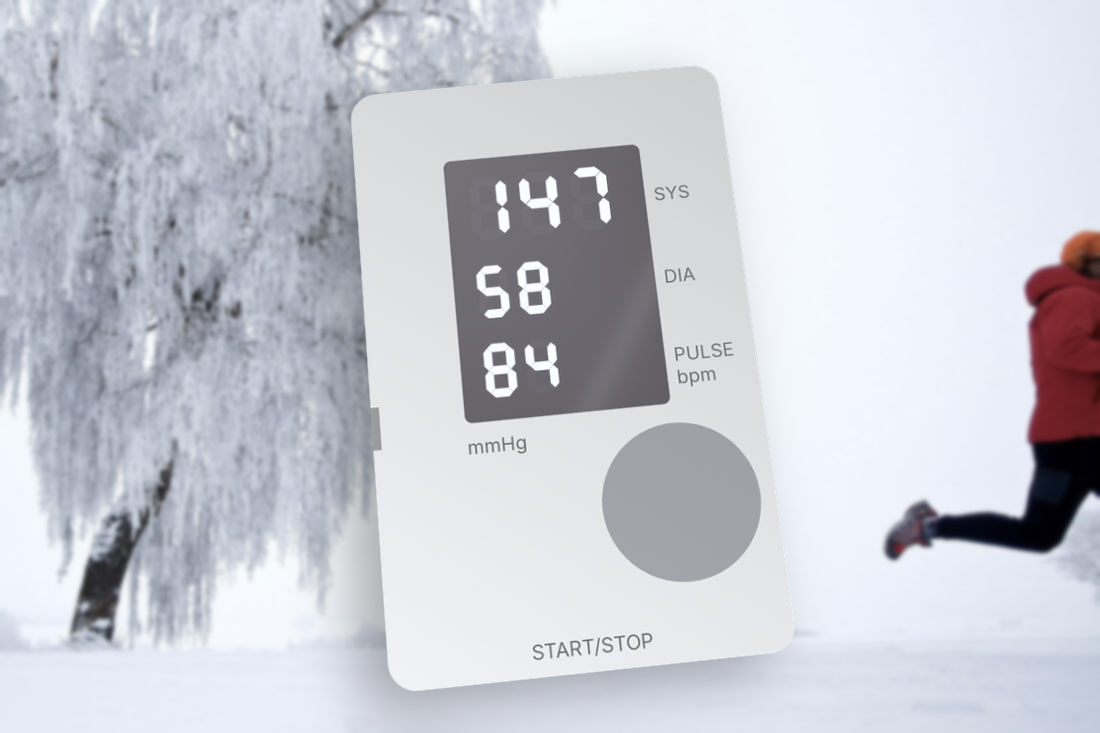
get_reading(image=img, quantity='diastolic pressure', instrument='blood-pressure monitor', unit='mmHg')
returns 58 mmHg
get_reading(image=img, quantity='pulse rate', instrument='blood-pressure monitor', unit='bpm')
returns 84 bpm
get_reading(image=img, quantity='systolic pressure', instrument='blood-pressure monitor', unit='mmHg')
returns 147 mmHg
